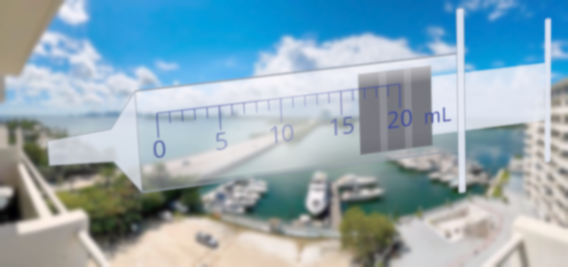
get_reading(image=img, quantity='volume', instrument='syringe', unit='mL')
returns 16.5 mL
